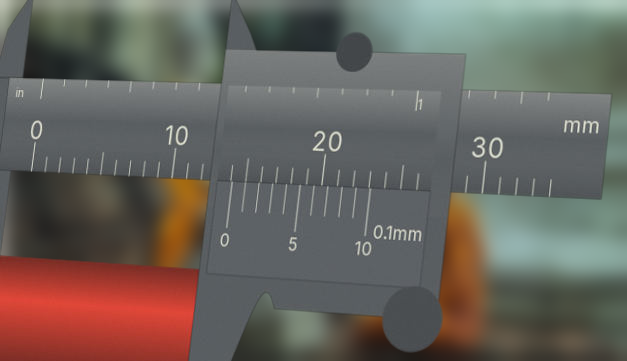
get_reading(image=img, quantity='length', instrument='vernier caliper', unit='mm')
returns 14.1 mm
